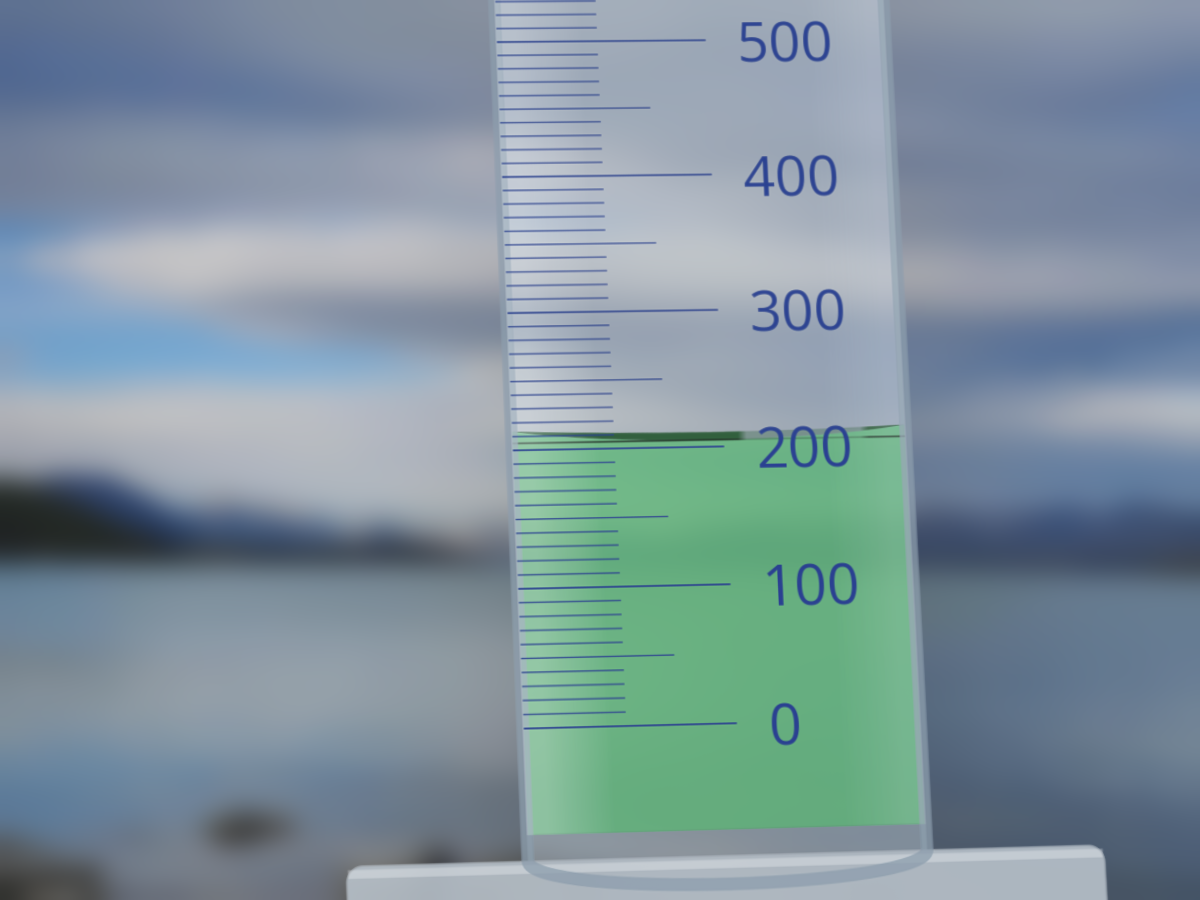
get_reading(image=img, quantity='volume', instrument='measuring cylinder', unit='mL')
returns 205 mL
